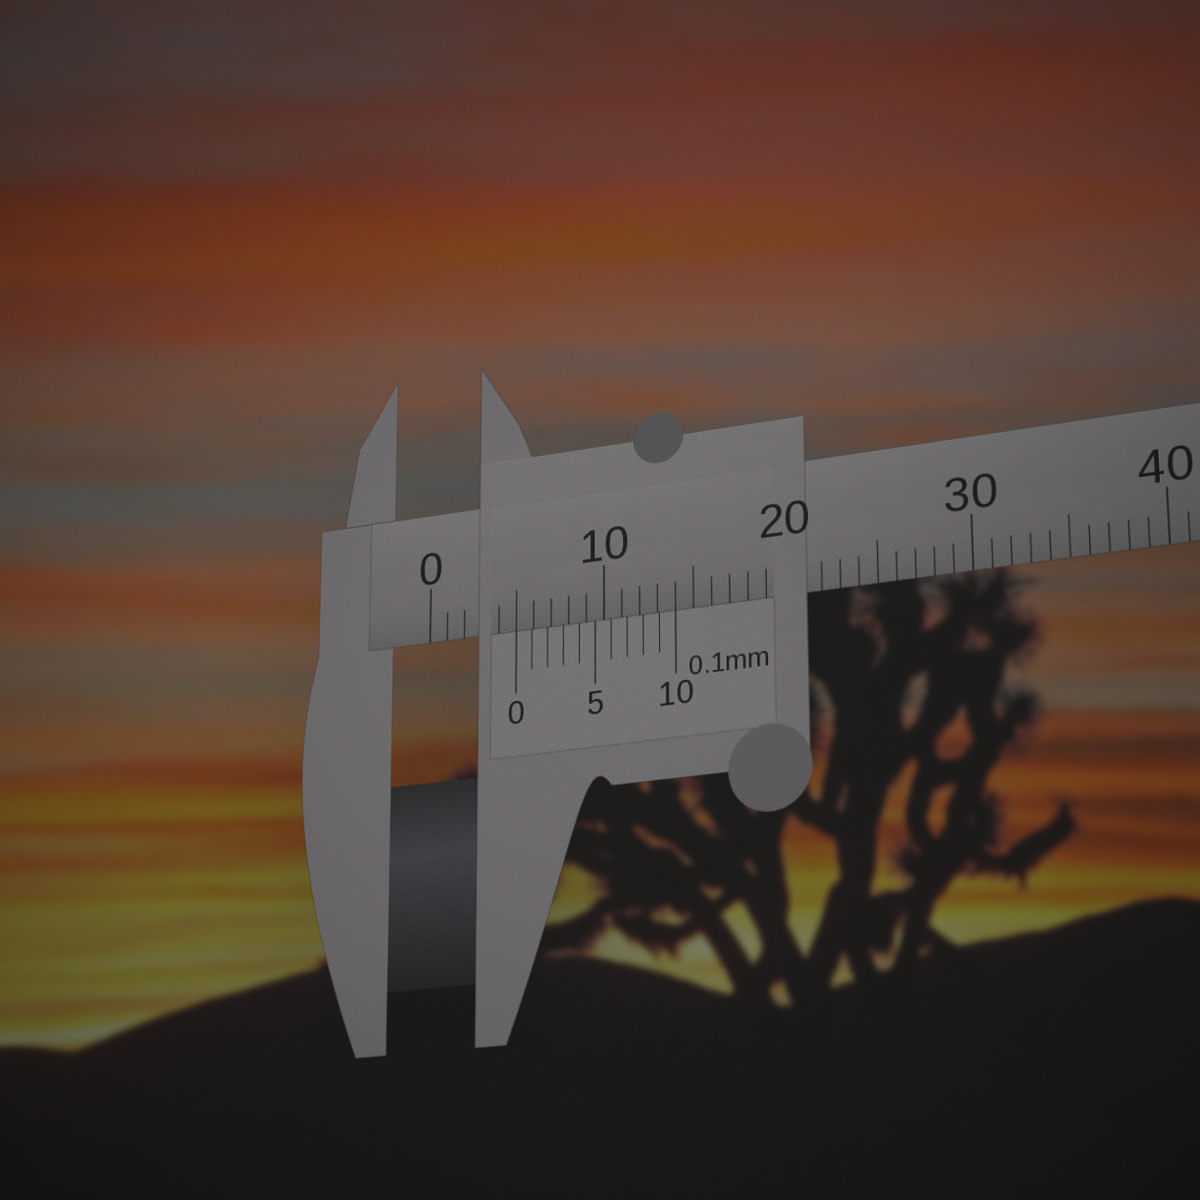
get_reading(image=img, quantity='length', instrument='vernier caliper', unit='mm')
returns 5.0 mm
